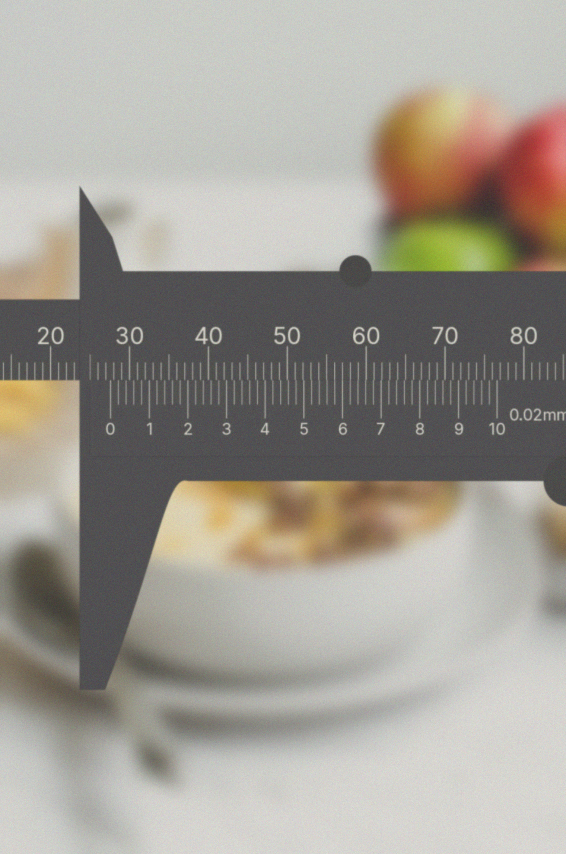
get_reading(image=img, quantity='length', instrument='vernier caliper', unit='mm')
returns 27.6 mm
